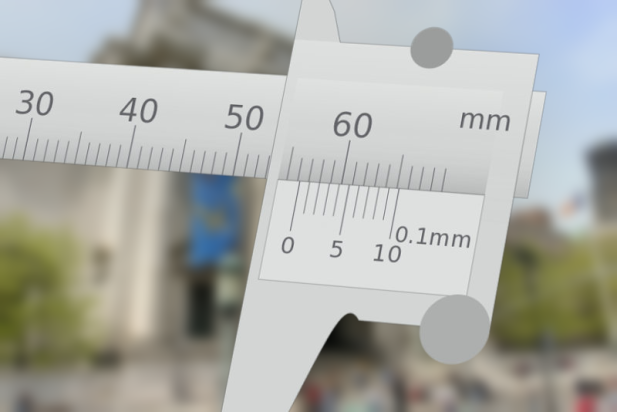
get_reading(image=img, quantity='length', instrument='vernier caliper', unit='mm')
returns 56.2 mm
